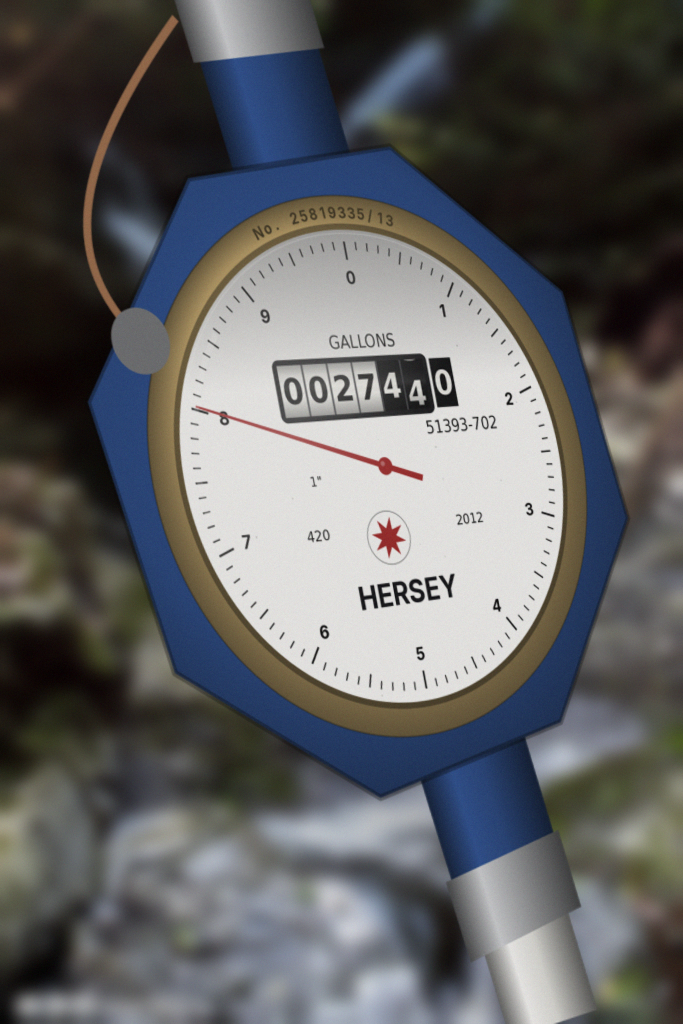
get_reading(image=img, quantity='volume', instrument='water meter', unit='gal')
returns 27438.0 gal
